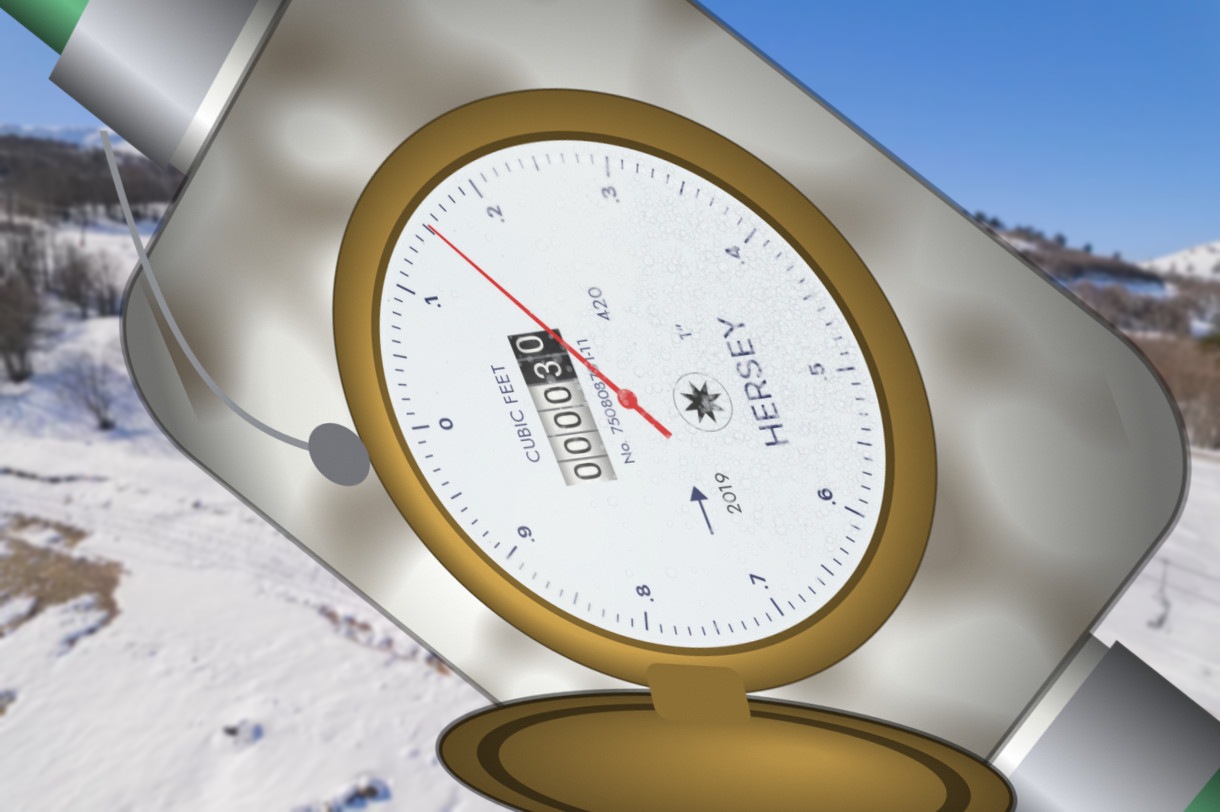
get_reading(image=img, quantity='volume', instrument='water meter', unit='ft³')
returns 30.15 ft³
